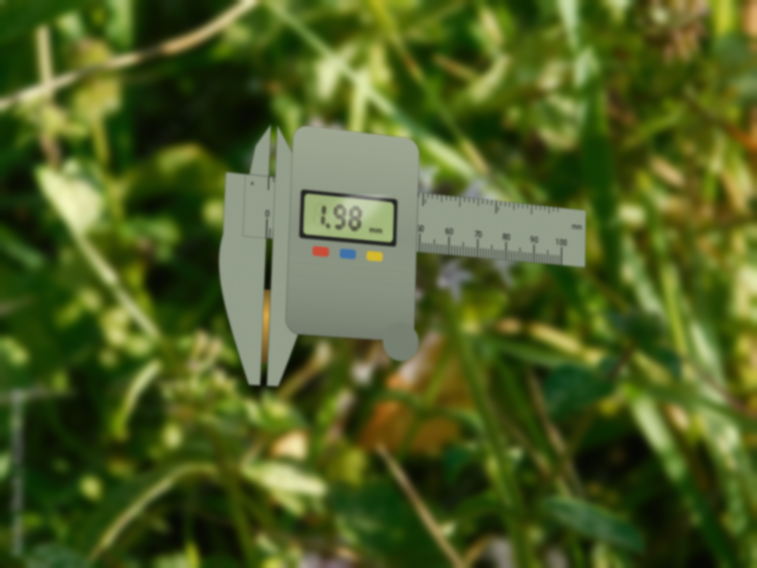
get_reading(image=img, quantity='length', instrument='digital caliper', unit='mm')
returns 1.98 mm
